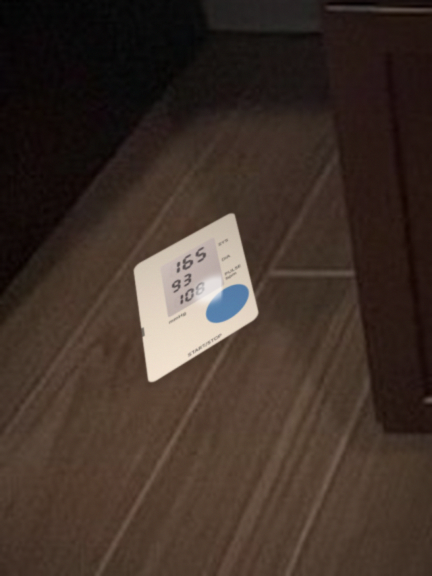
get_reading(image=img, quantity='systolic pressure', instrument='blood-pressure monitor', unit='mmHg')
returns 165 mmHg
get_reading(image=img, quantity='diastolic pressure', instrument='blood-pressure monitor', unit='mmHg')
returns 93 mmHg
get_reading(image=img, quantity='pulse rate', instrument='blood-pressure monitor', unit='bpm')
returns 108 bpm
